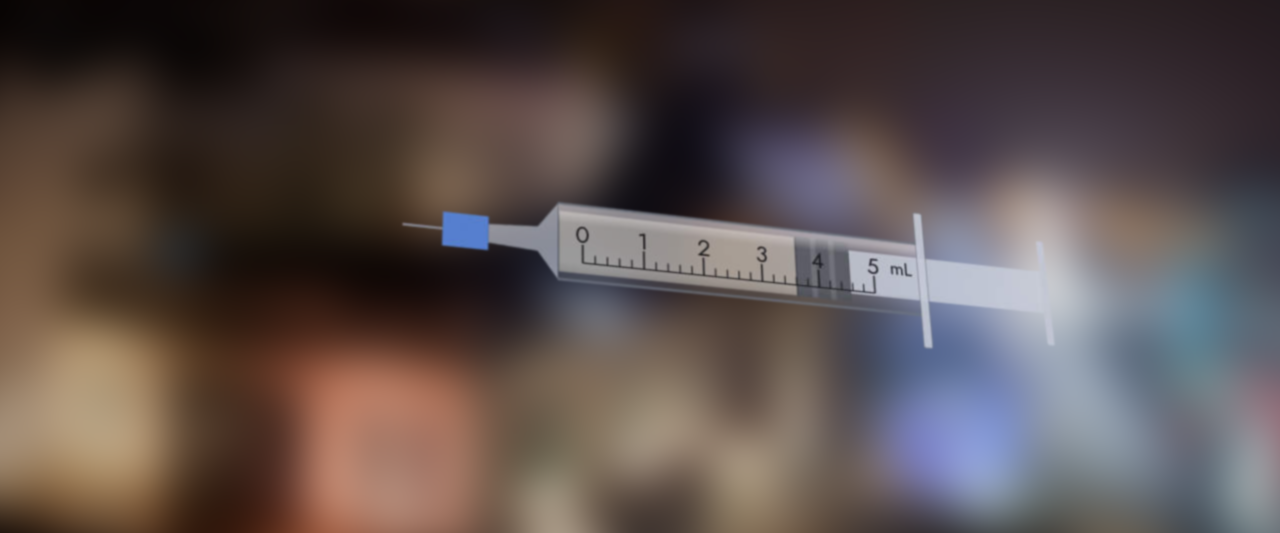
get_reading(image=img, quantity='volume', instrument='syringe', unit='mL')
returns 3.6 mL
